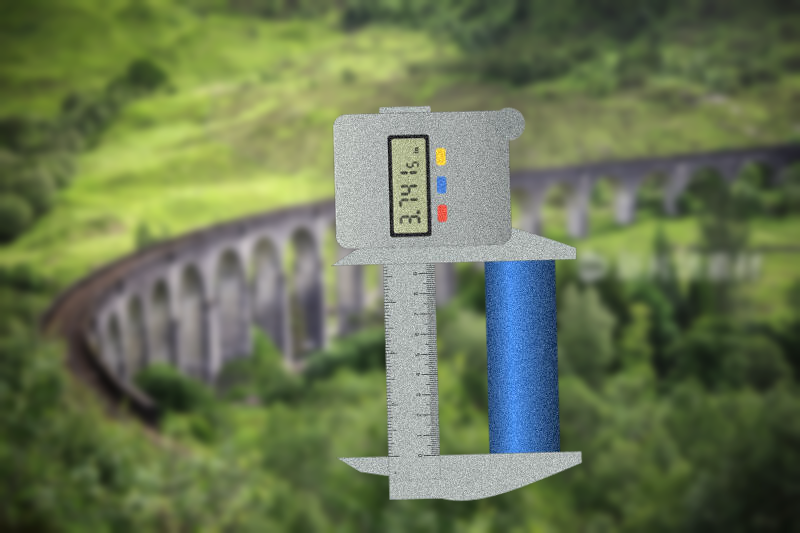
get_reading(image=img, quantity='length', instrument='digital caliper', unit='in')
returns 3.7415 in
